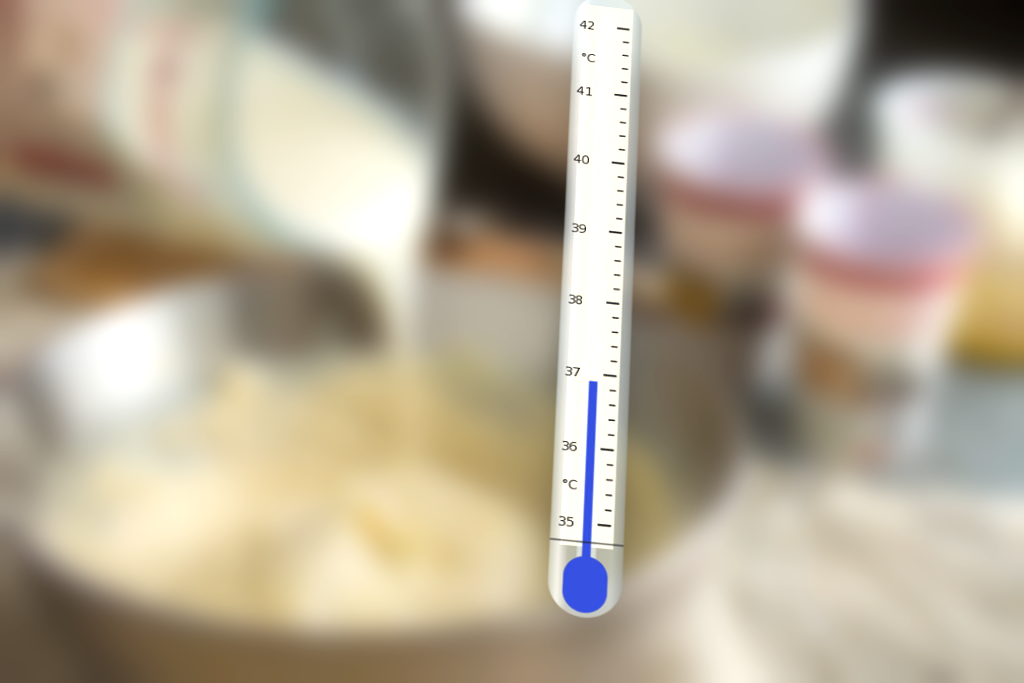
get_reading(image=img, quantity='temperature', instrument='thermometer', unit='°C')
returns 36.9 °C
